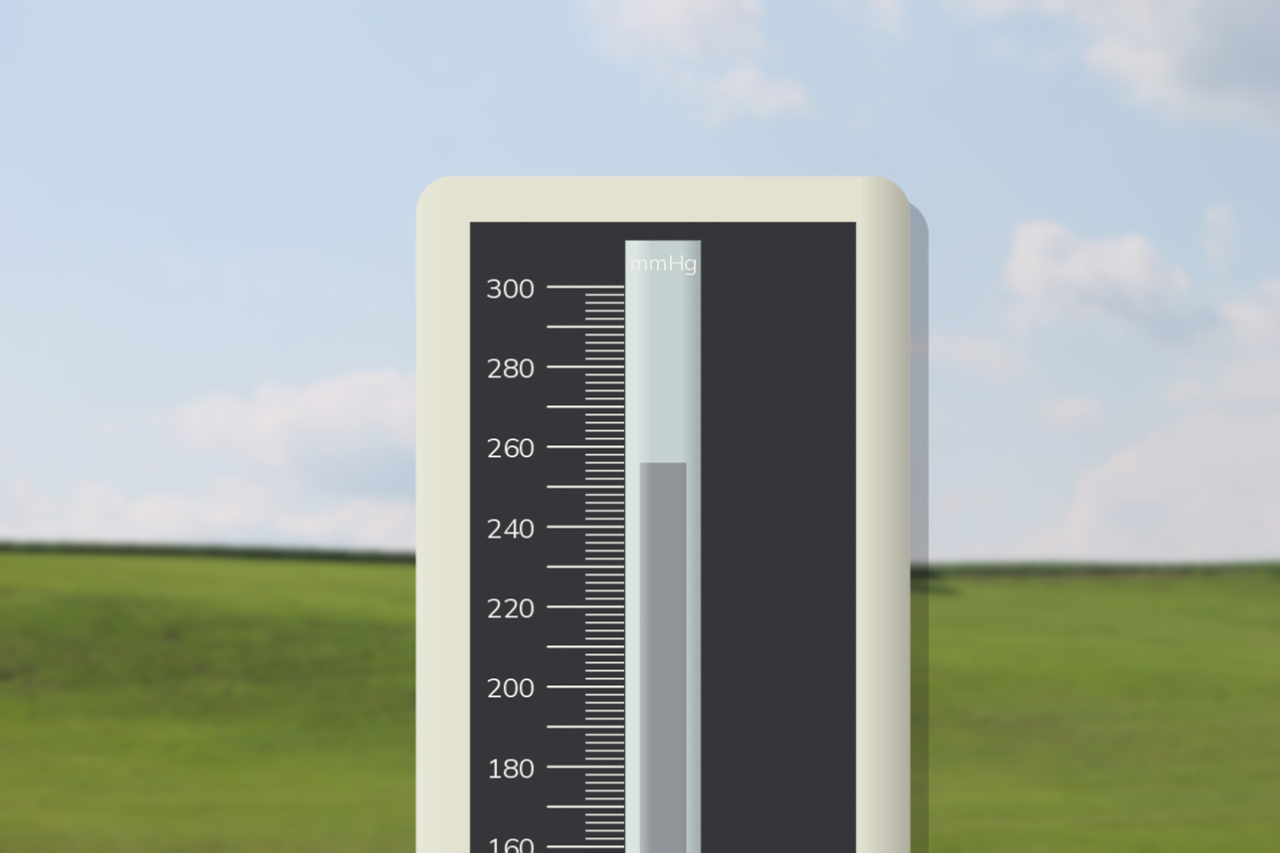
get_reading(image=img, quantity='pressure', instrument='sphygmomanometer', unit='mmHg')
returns 256 mmHg
